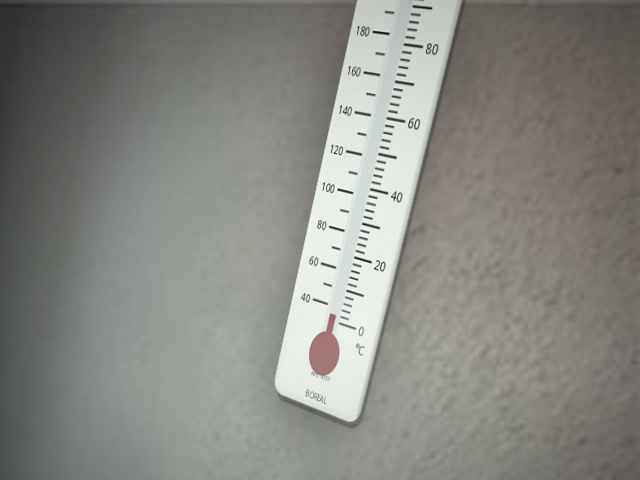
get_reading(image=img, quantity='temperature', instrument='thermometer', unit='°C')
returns 2 °C
